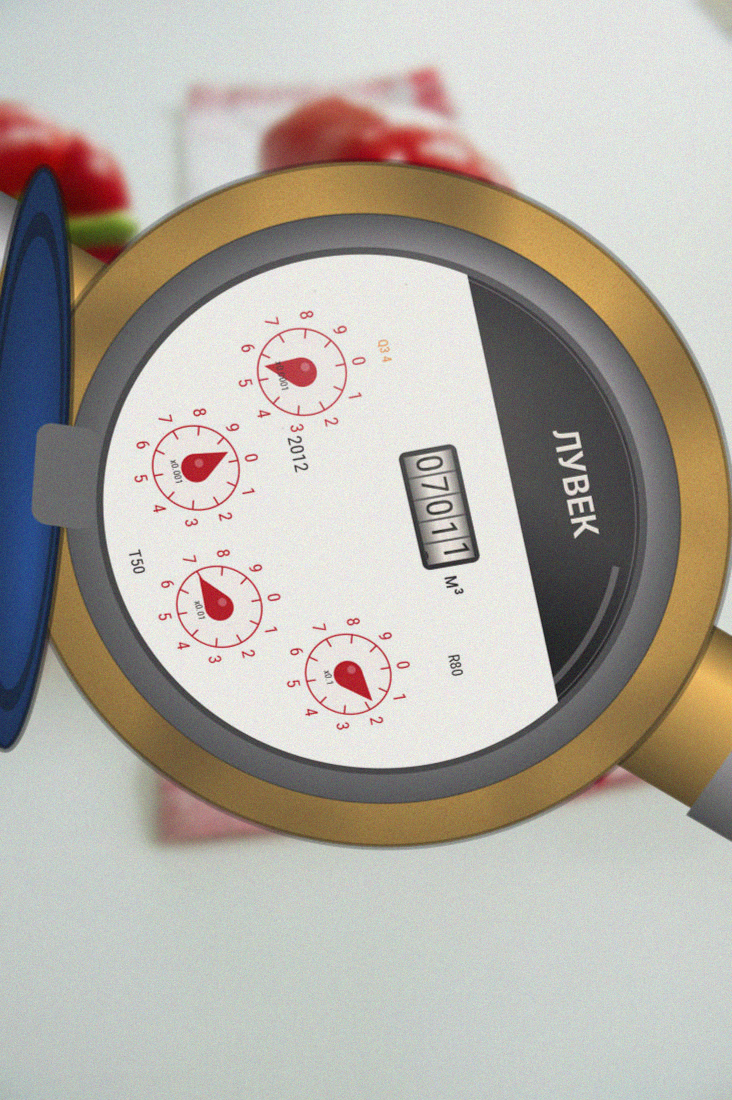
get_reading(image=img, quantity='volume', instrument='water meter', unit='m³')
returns 7011.1695 m³
